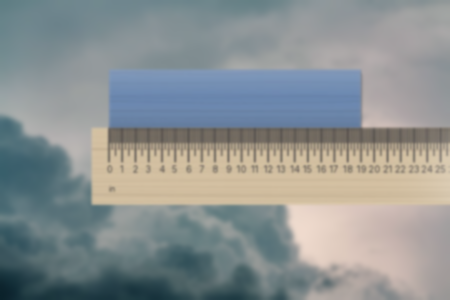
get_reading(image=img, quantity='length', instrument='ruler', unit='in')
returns 19 in
